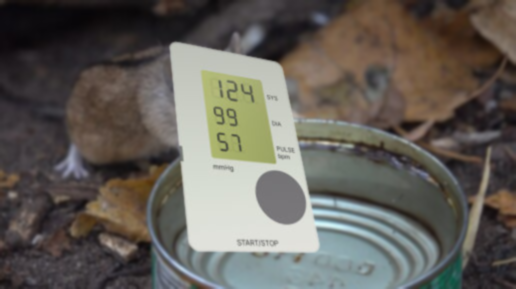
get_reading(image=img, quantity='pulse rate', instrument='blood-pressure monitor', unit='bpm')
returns 57 bpm
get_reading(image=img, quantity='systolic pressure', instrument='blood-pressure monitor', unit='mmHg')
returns 124 mmHg
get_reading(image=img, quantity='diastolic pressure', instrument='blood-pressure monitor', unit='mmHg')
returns 99 mmHg
